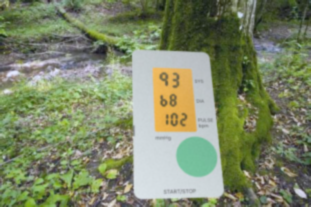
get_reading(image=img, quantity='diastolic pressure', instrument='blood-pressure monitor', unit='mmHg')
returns 68 mmHg
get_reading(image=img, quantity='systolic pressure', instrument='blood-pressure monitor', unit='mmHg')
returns 93 mmHg
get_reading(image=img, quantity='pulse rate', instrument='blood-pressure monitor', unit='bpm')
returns 102 bpm
